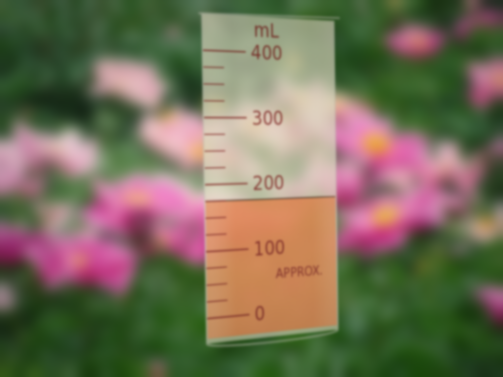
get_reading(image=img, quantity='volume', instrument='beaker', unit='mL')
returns 175 mL
